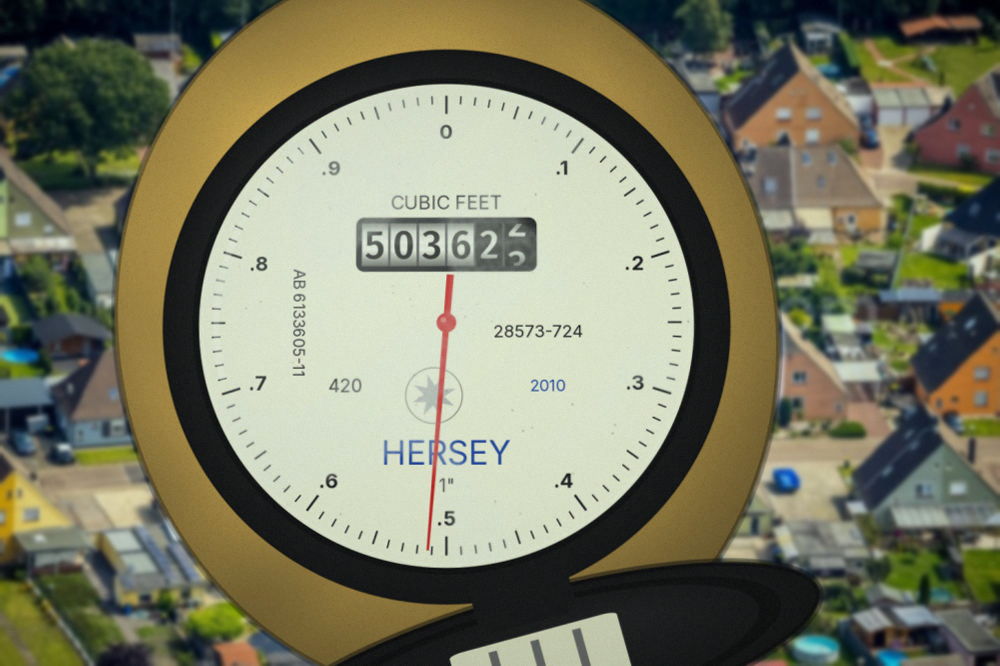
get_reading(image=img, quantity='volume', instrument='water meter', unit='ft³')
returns 503622.51 ft³
